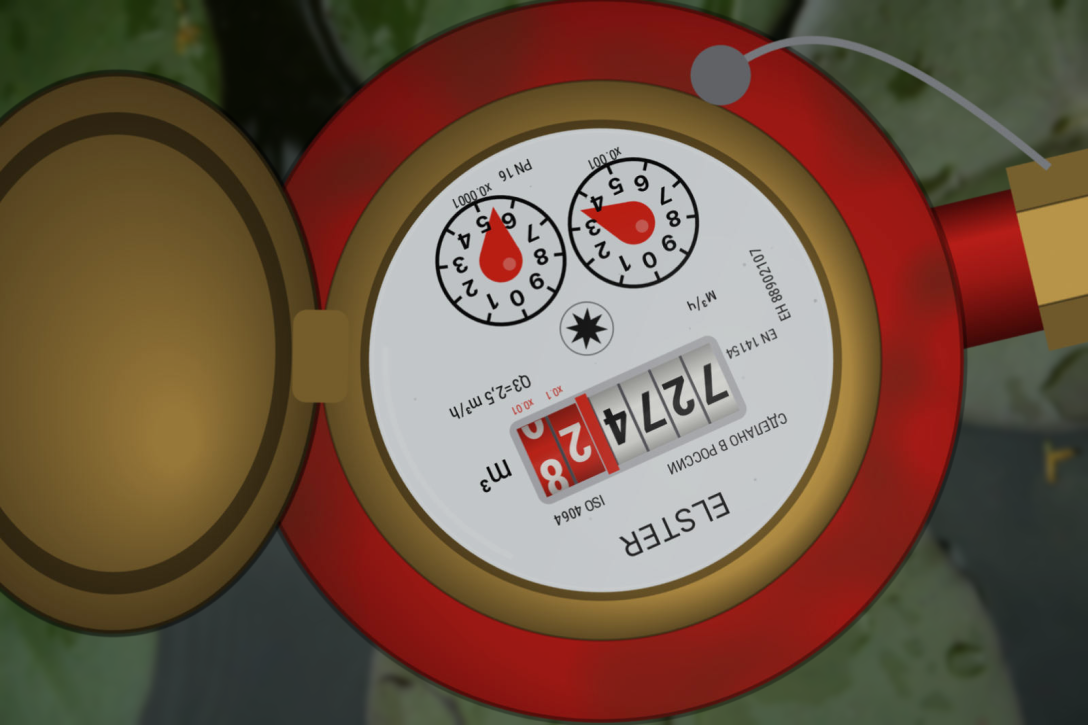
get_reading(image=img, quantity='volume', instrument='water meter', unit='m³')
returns 7274.2835 m³
